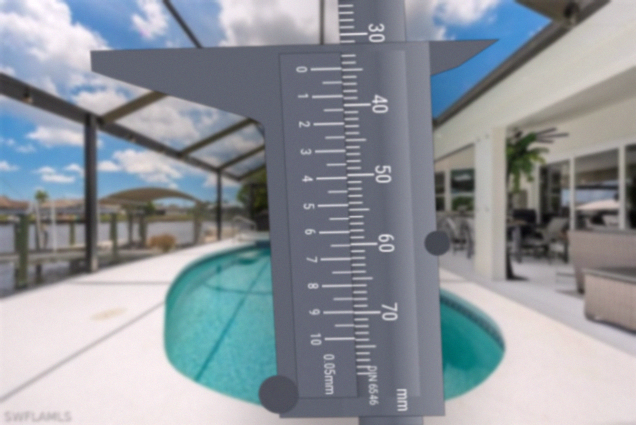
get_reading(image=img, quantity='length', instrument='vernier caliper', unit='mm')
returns 34.8 mm
